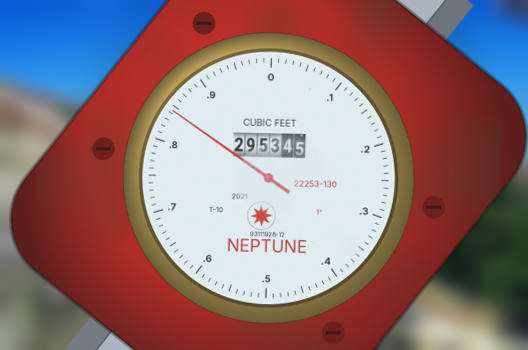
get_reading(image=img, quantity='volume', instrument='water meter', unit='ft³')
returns 295344.84 ft³
